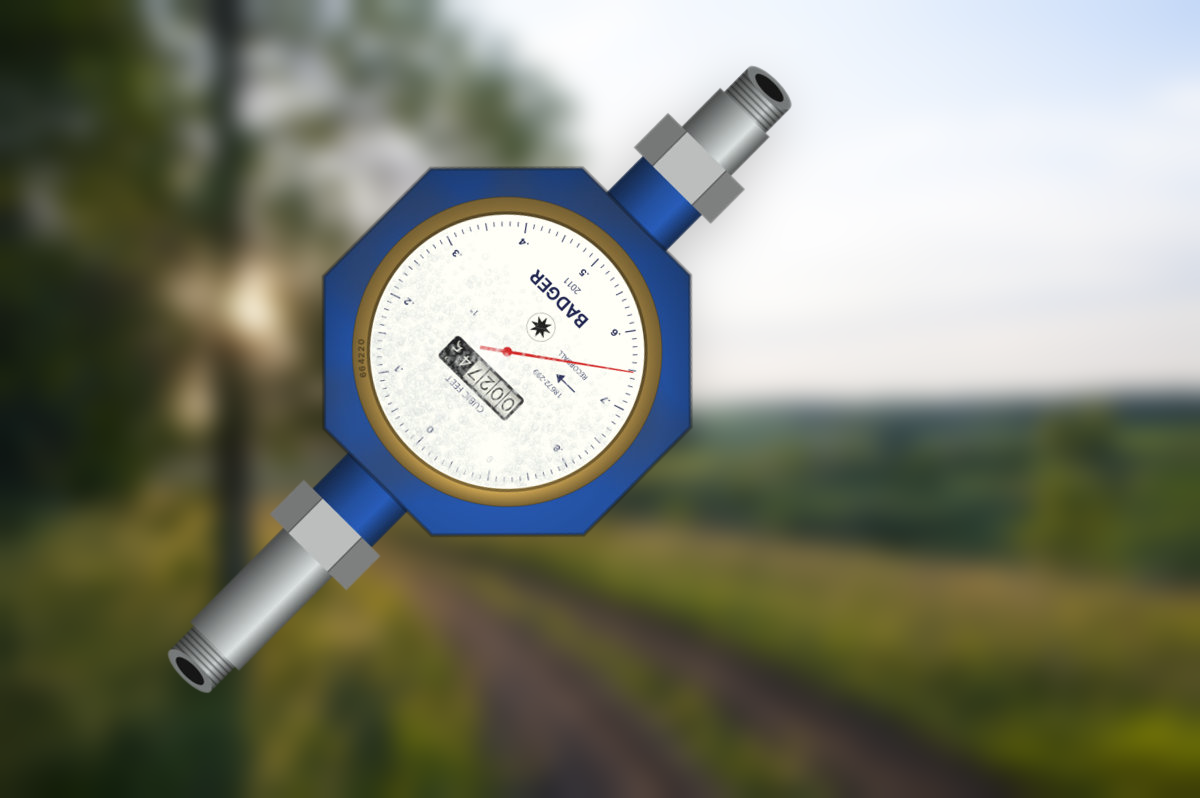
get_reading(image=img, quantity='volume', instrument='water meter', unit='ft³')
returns 2744.65 ft³
